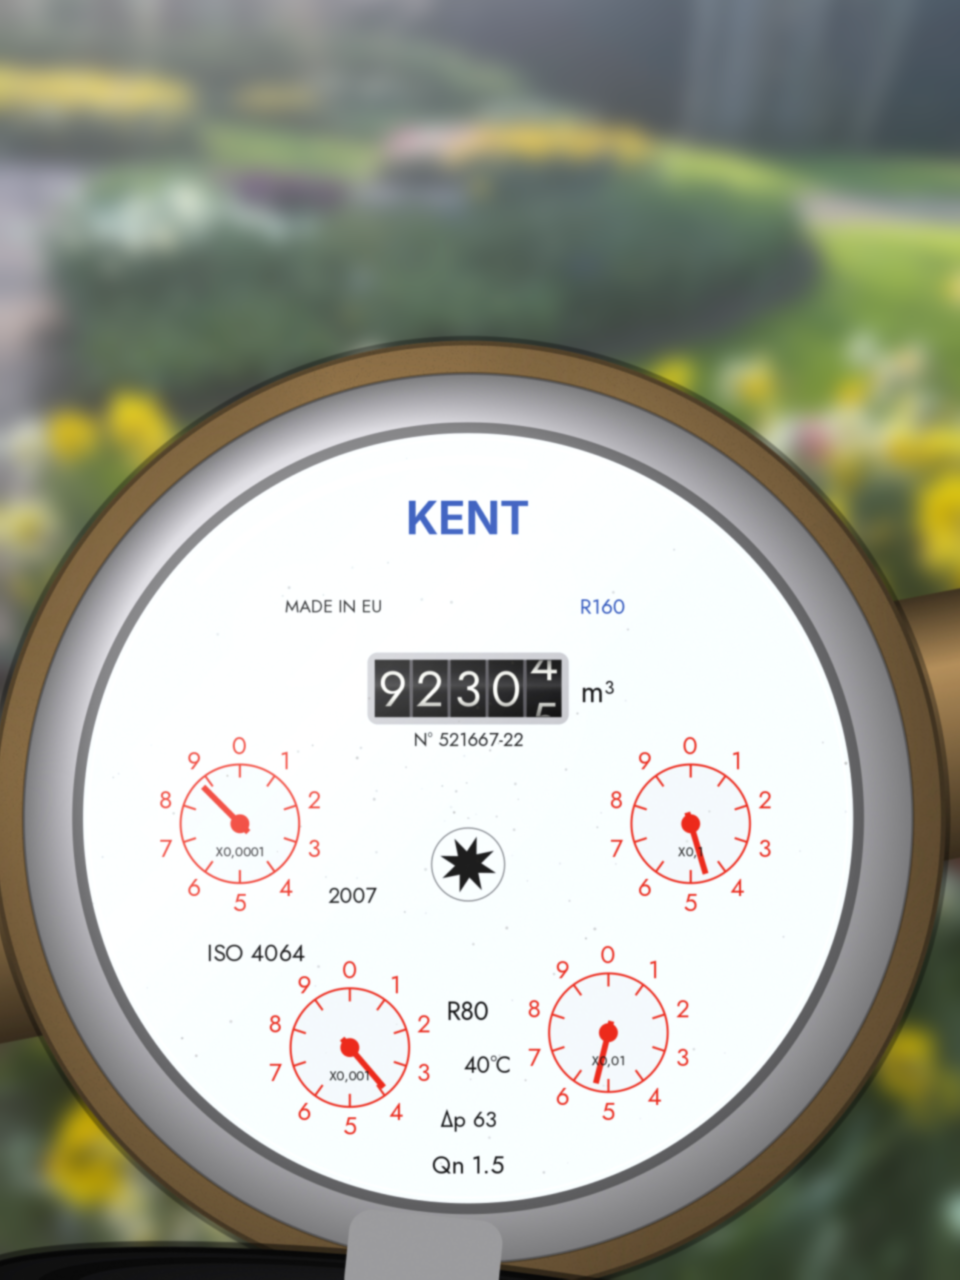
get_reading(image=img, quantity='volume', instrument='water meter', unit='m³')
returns 92304.4538 m³
